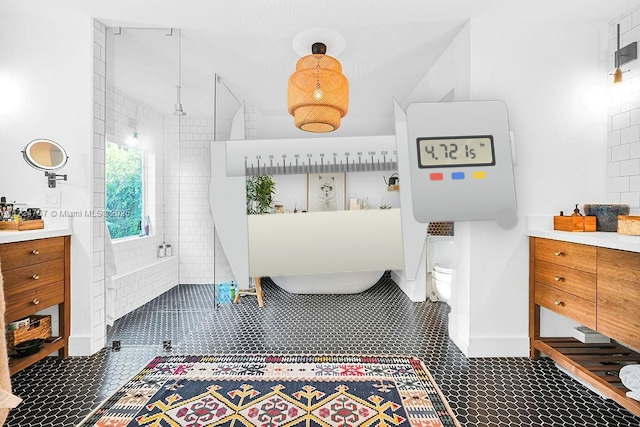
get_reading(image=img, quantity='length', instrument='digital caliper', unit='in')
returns 4.7215 in
